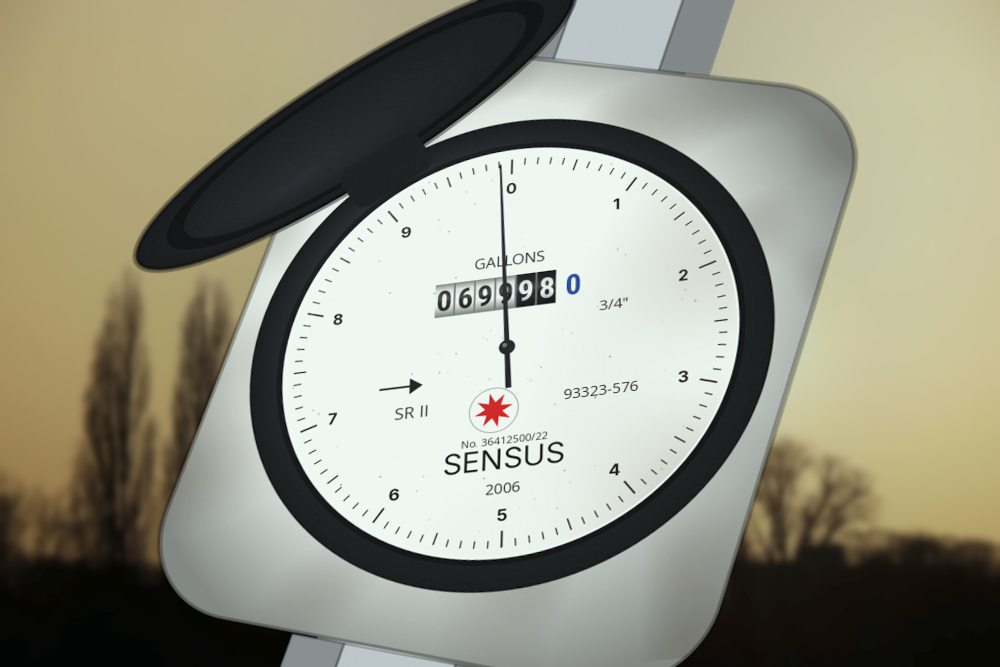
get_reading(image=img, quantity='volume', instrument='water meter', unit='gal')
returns 699979.9 gal
